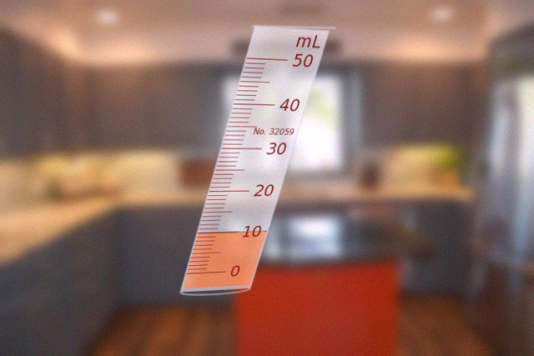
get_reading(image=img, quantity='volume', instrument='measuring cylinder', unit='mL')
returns 10 mL
